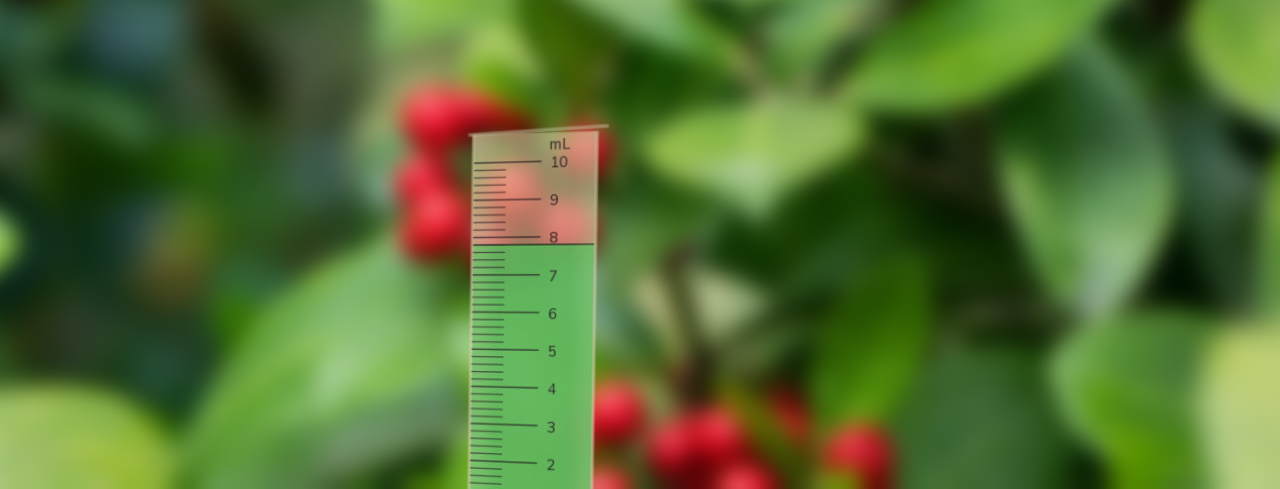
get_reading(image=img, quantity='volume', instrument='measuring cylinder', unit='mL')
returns 7.8 mL
